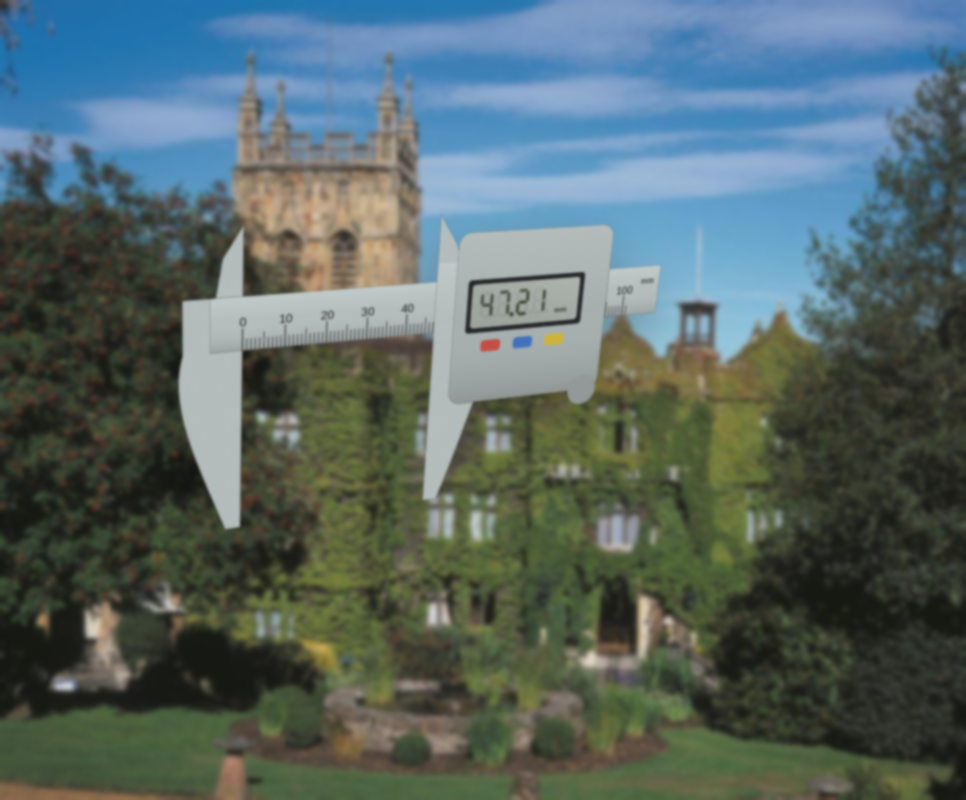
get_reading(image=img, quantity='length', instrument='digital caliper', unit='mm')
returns 47.21 mm
